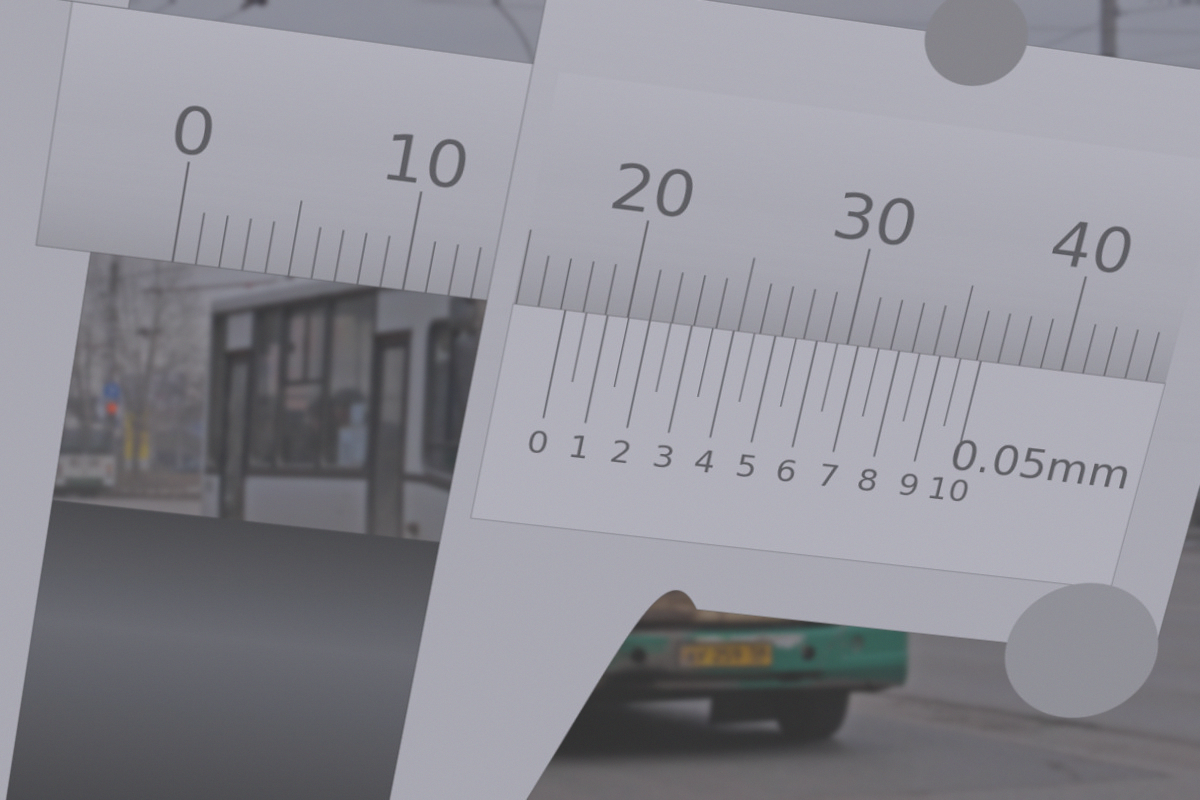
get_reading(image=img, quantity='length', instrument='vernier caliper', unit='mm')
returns 17.2 mm
